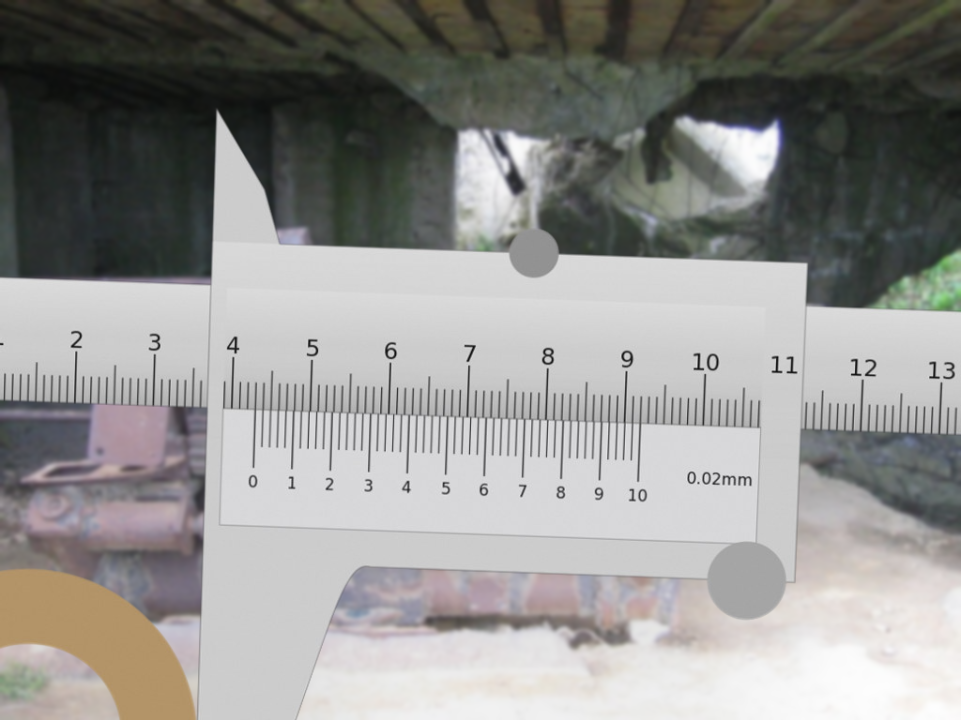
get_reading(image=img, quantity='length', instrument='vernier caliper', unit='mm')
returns 43.0 mm
